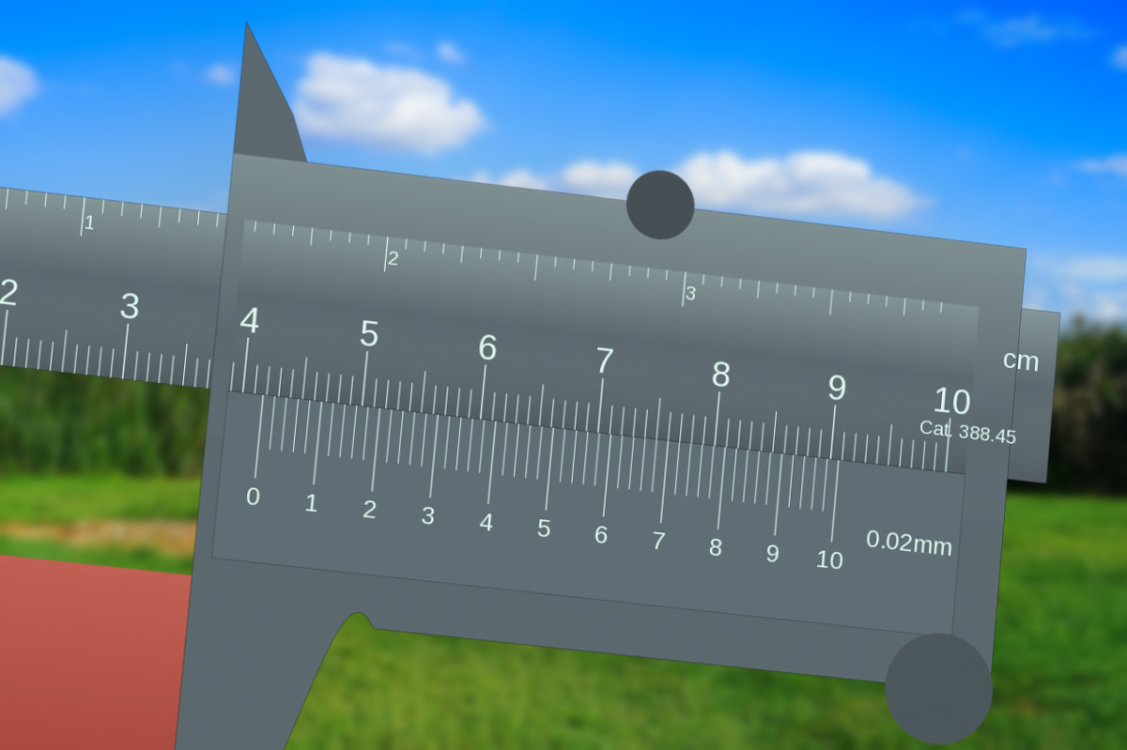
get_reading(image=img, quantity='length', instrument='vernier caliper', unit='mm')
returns 41.7 mm
